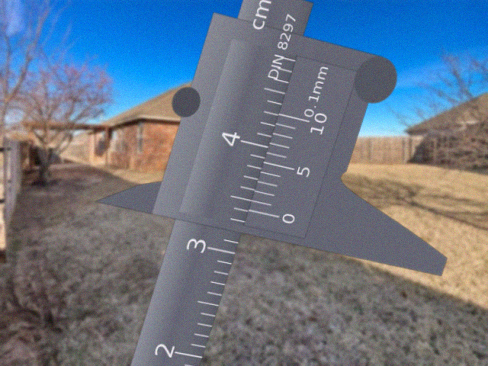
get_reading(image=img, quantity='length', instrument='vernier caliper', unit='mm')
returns 34.1 mm
